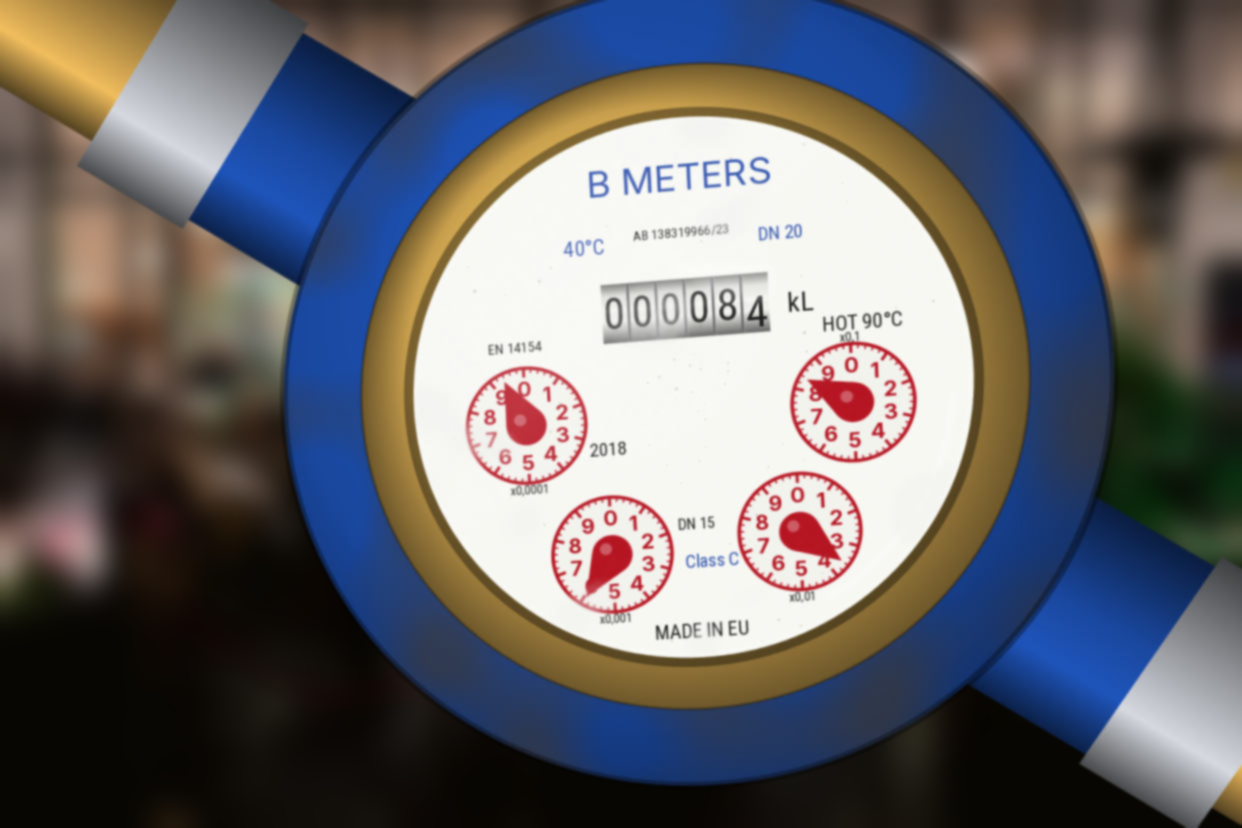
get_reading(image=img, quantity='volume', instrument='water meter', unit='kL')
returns 83.8359 kL
